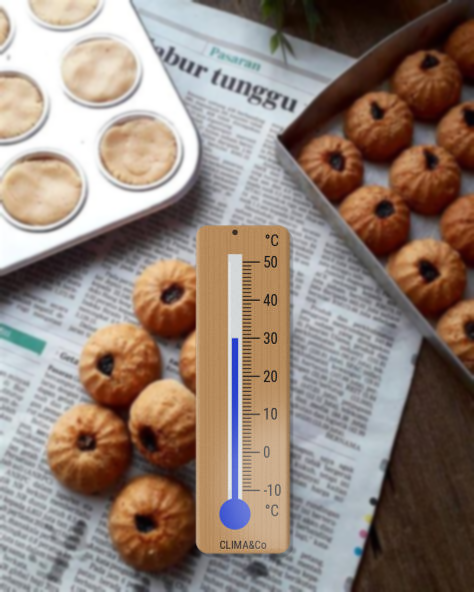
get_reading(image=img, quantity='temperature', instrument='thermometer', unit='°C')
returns 30 °C
